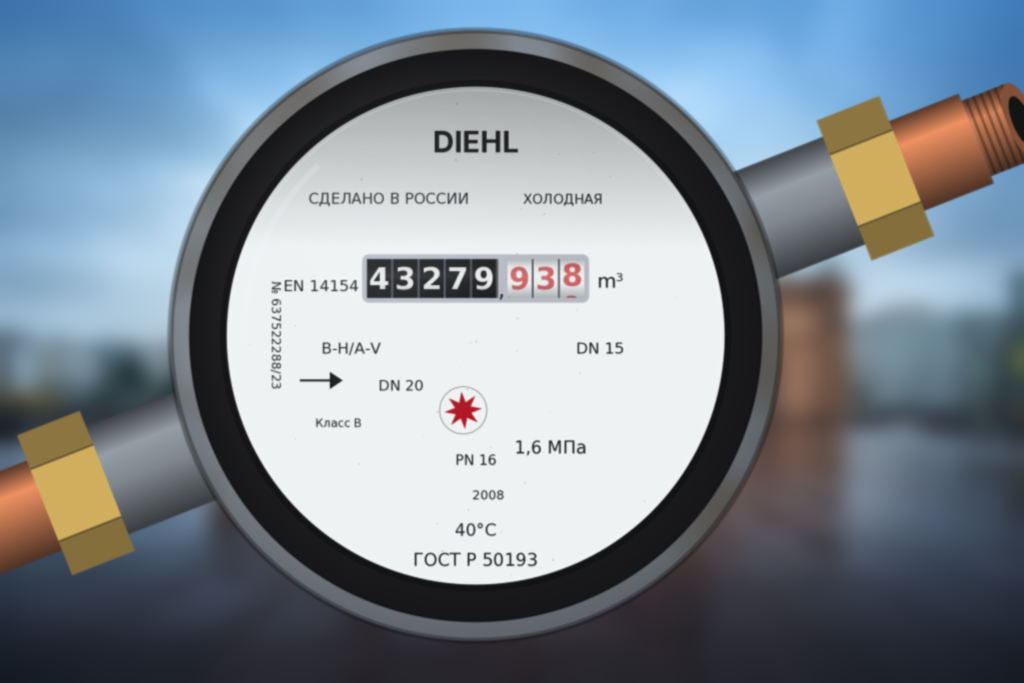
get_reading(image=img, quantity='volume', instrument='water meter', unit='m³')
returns 43279.938 m³
